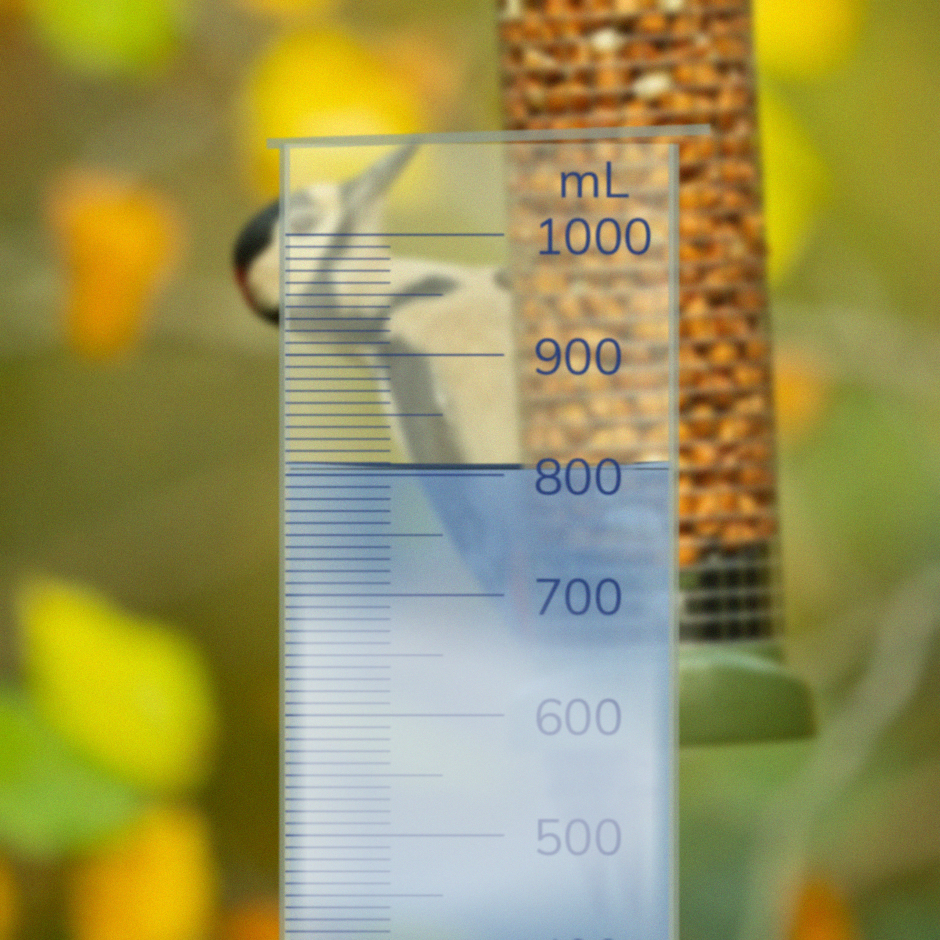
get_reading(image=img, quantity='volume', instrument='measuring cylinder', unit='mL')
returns 805 mL
